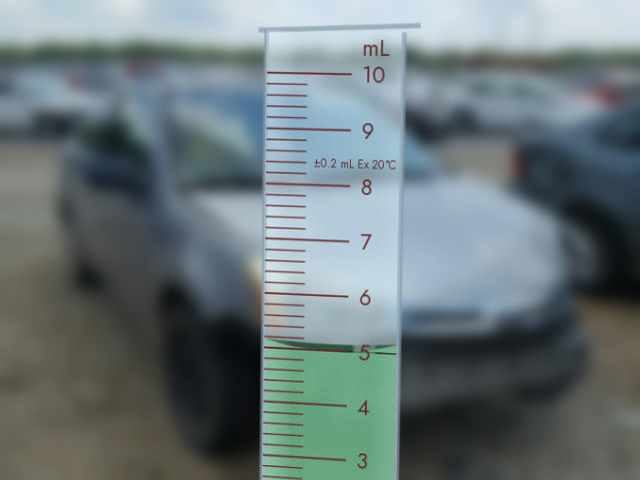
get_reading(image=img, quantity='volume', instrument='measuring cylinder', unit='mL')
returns 5 mL
